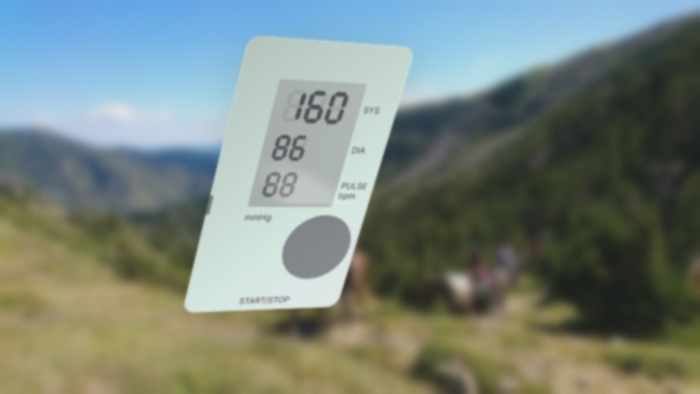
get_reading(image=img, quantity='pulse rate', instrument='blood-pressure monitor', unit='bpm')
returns 88 bpm
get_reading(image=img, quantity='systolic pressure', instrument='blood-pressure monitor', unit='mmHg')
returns 160 mmHg
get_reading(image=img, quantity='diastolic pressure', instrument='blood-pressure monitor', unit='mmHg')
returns 86 mmHg
